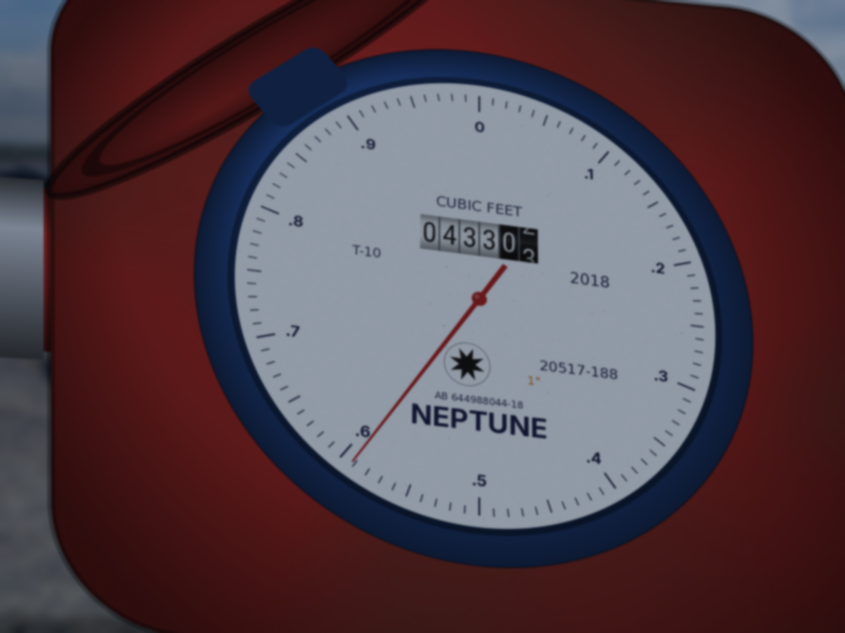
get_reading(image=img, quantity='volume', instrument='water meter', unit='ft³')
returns 43302.59 ft³
